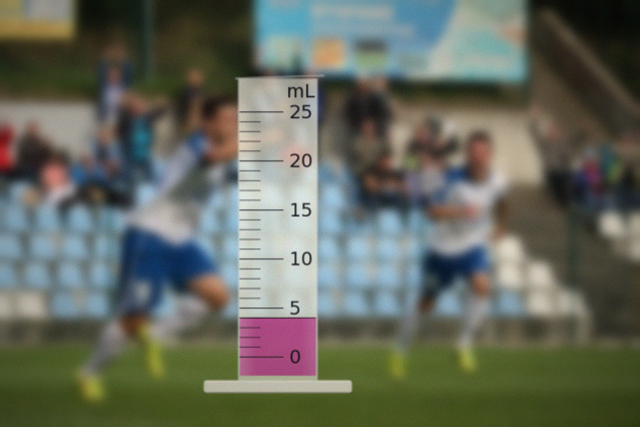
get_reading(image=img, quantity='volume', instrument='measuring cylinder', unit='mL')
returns 4 mL
